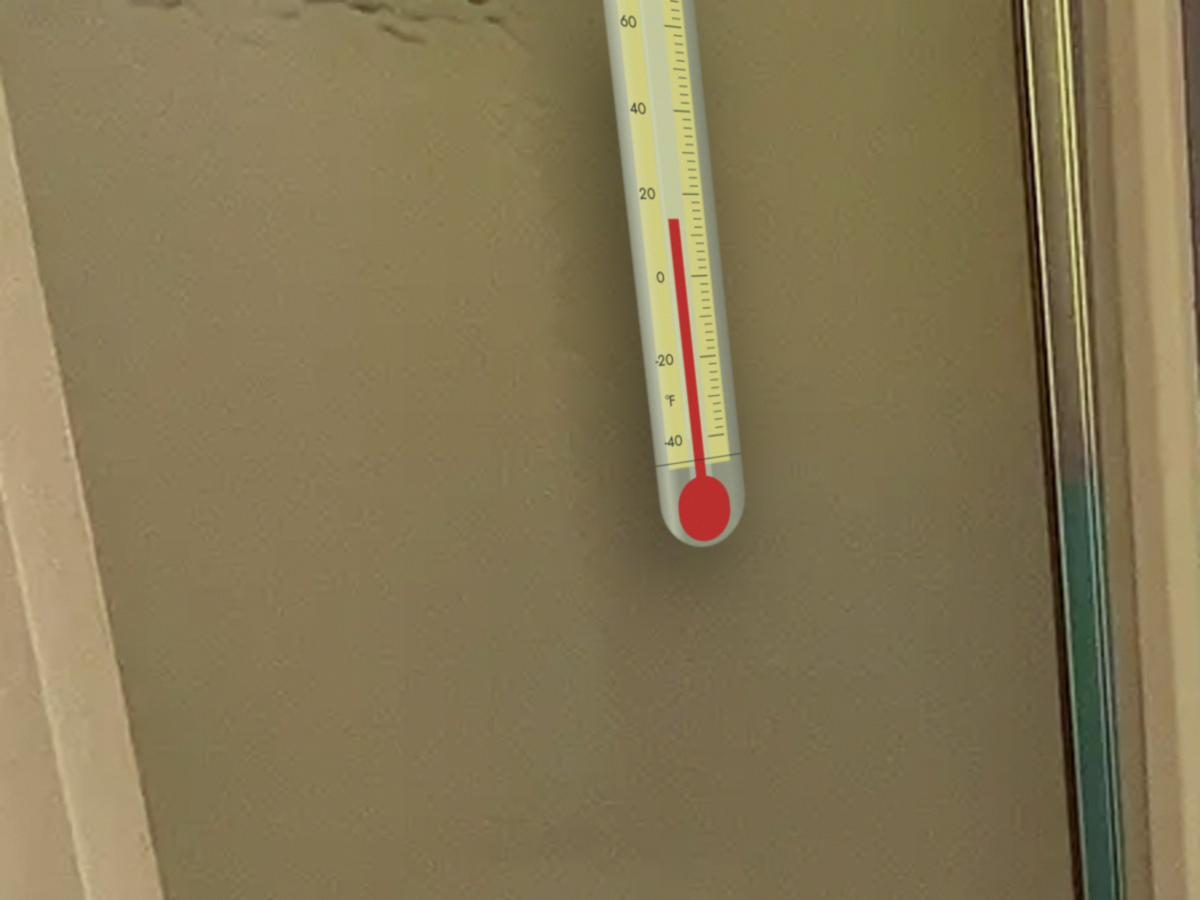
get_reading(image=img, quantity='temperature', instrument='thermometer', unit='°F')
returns 14 °F
